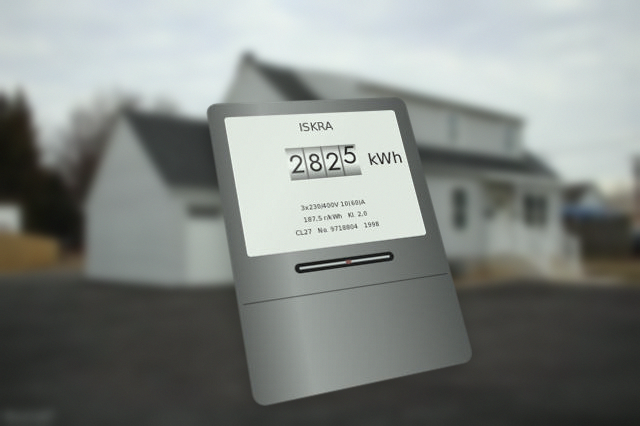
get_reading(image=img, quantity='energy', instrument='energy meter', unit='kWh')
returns 2825 kWh
